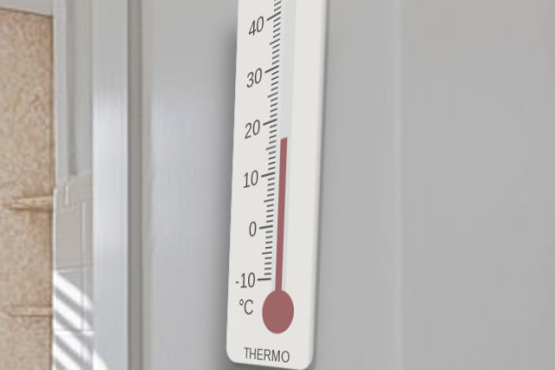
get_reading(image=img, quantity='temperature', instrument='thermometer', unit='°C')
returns 16 °C
